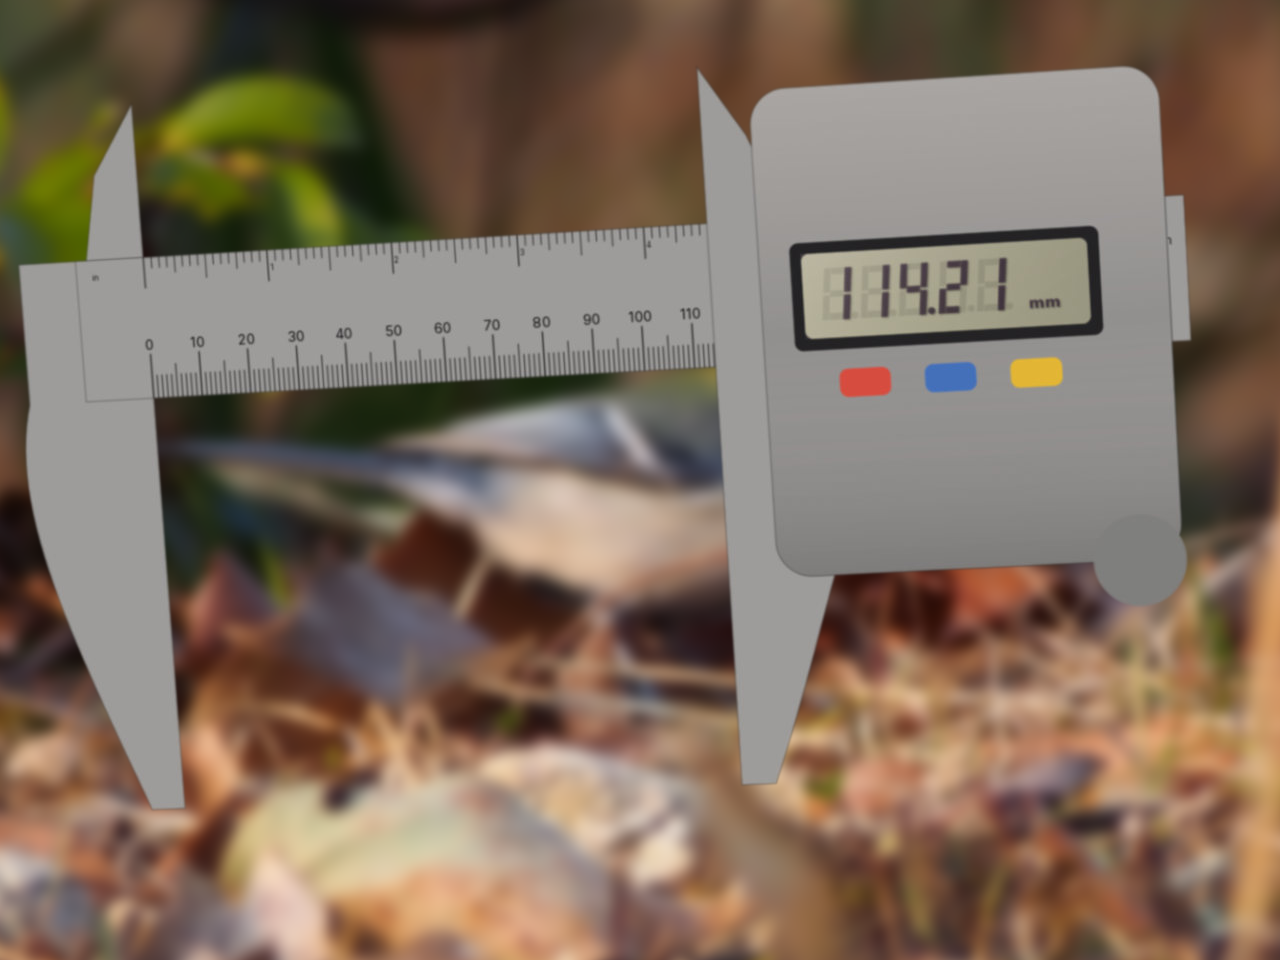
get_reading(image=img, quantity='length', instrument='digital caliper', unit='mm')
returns 114.21 mm
